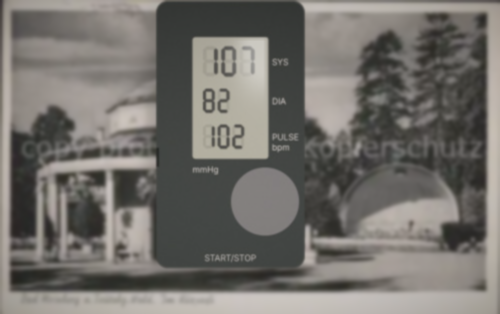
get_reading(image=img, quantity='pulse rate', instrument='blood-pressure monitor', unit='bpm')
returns 102 bpm
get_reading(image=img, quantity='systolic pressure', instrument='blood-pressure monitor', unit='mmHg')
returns 107 mmHg
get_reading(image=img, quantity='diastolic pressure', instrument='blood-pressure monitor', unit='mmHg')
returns 82 mmHg
